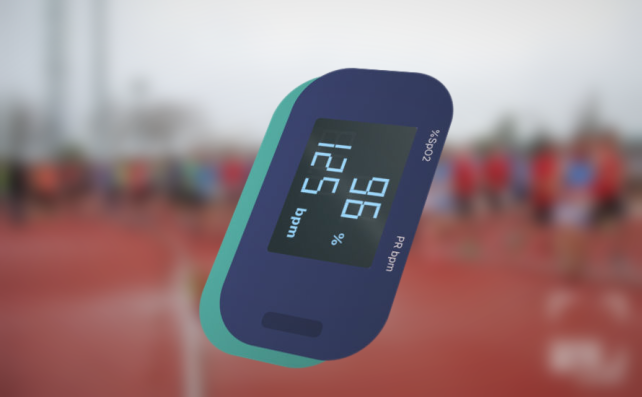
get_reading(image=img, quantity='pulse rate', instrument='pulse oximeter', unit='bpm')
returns 125 bpm
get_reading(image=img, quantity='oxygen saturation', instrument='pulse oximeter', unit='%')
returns 96 %
